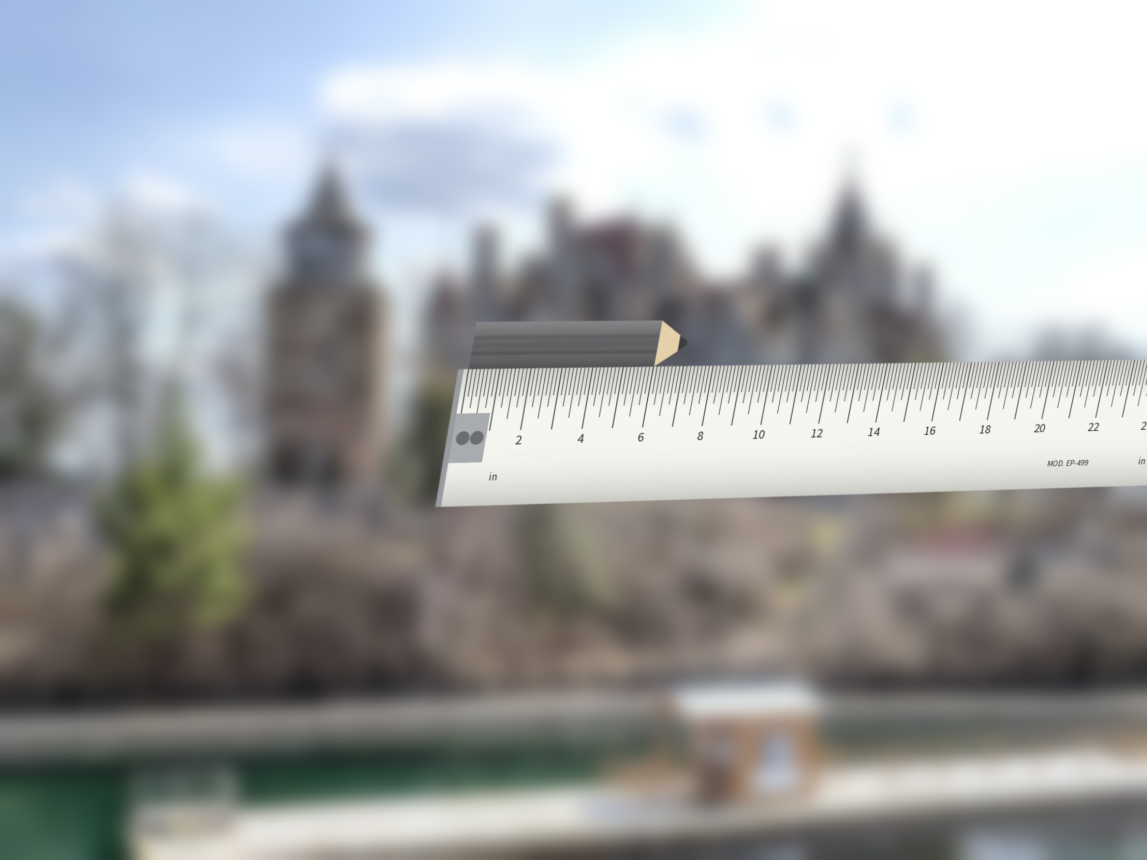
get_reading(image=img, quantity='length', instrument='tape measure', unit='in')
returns 7 in
